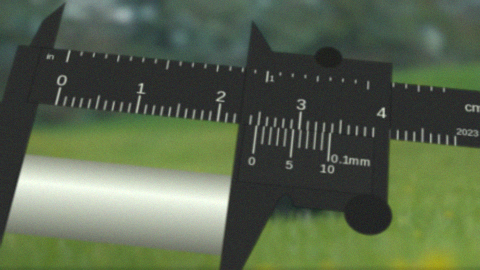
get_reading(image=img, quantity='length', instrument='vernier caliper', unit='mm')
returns 24.8 mm
